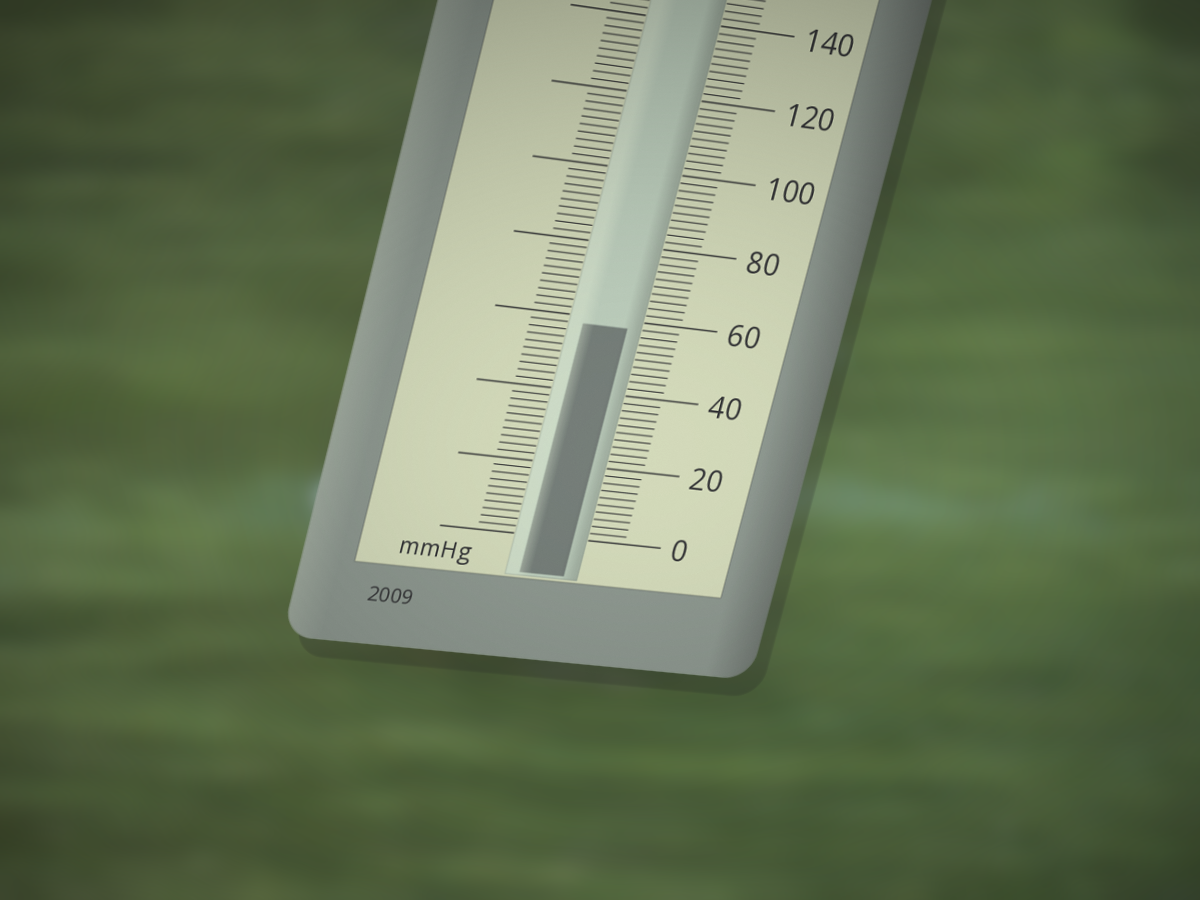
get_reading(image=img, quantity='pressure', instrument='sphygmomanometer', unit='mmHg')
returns 58 mmHg
